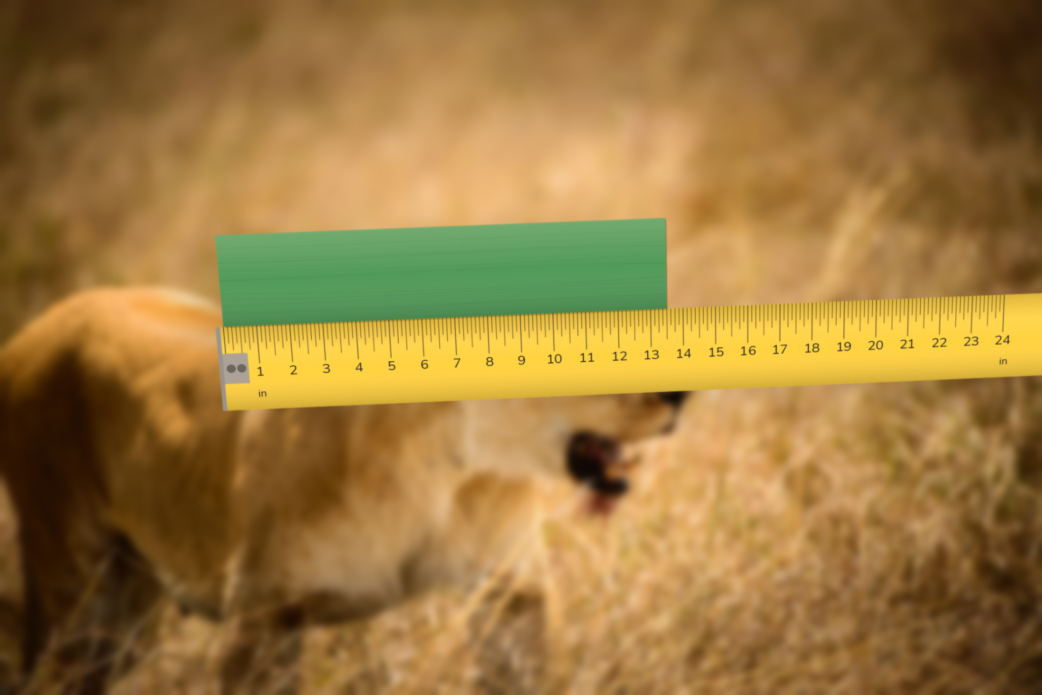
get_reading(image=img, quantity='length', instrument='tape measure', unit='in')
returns 13.5 in
